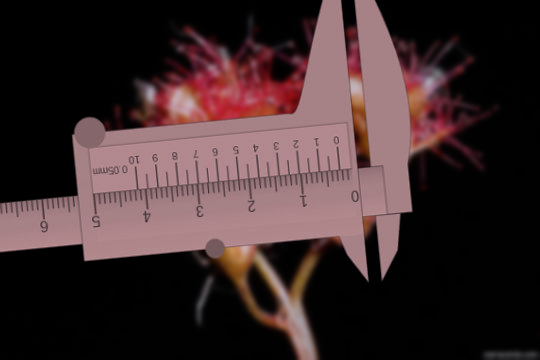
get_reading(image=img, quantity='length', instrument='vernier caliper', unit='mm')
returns 2.5 mm
